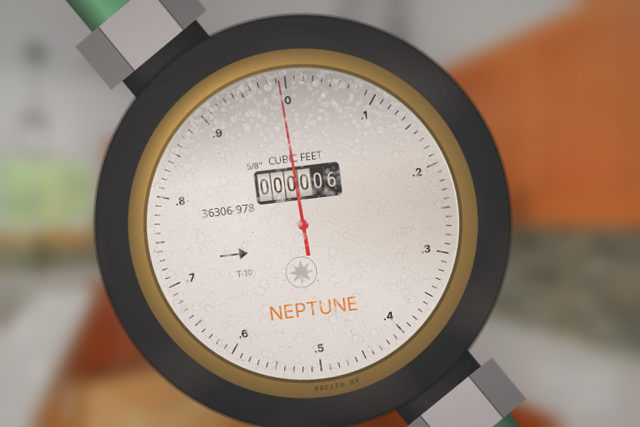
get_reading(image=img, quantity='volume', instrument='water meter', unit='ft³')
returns 5.99 ft³
